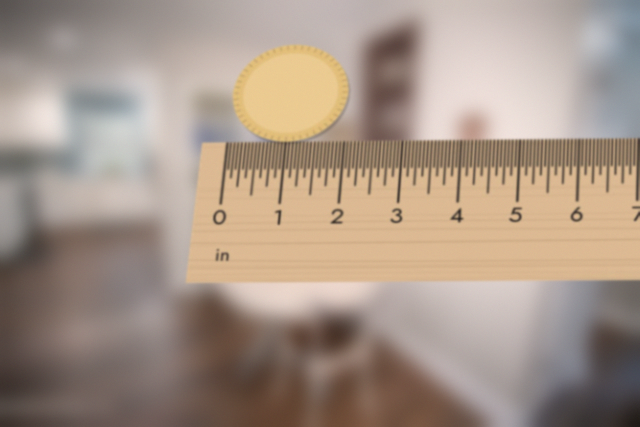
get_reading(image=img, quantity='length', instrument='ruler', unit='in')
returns 2 in
